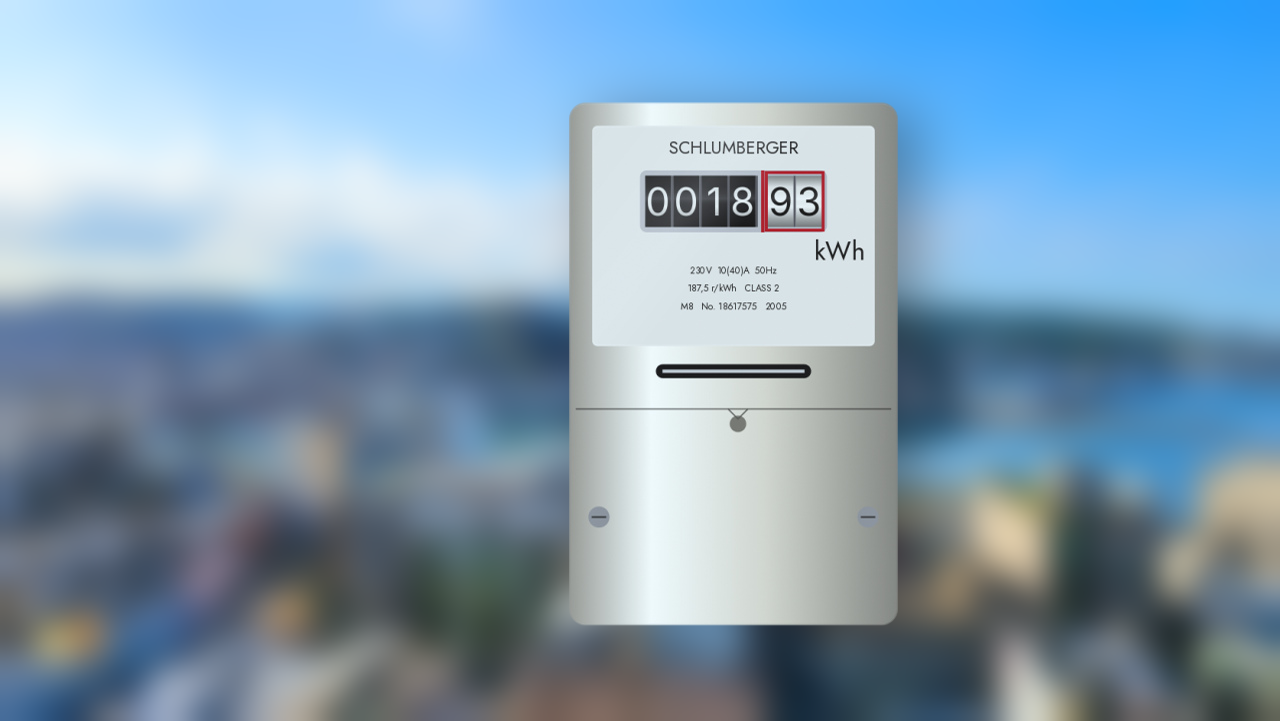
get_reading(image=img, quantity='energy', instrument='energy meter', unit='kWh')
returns 18.93 kWh
